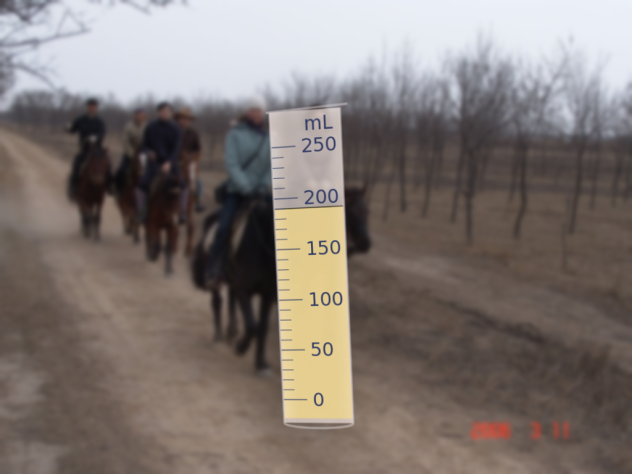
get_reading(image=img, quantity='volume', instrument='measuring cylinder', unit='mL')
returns 190 mL
